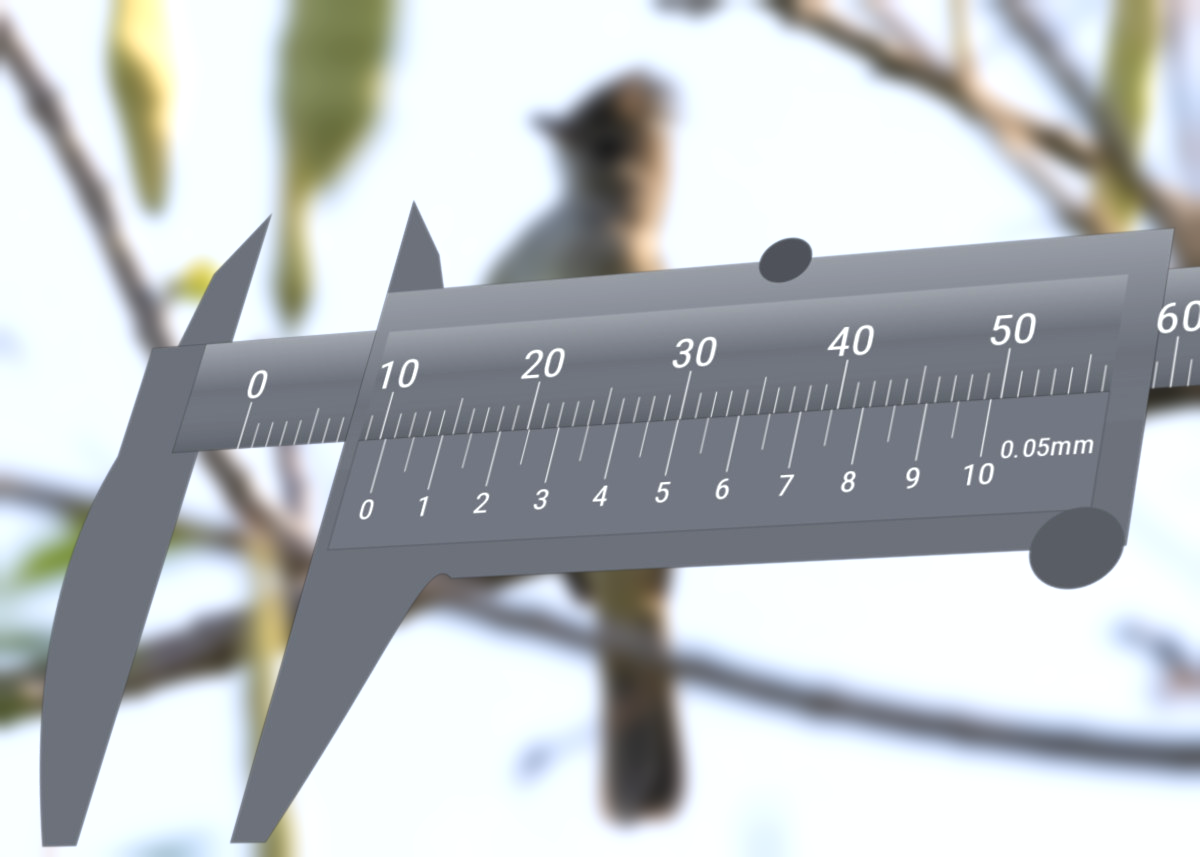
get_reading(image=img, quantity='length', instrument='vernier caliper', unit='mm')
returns 10.4 mm
